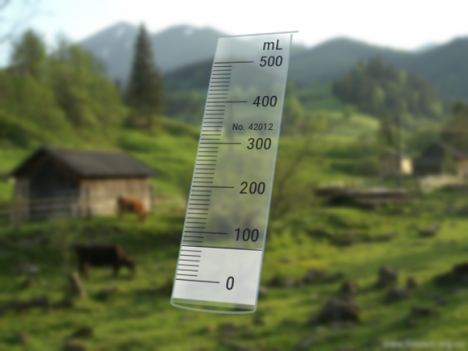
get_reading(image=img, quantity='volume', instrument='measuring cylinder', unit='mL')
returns 70 mL
